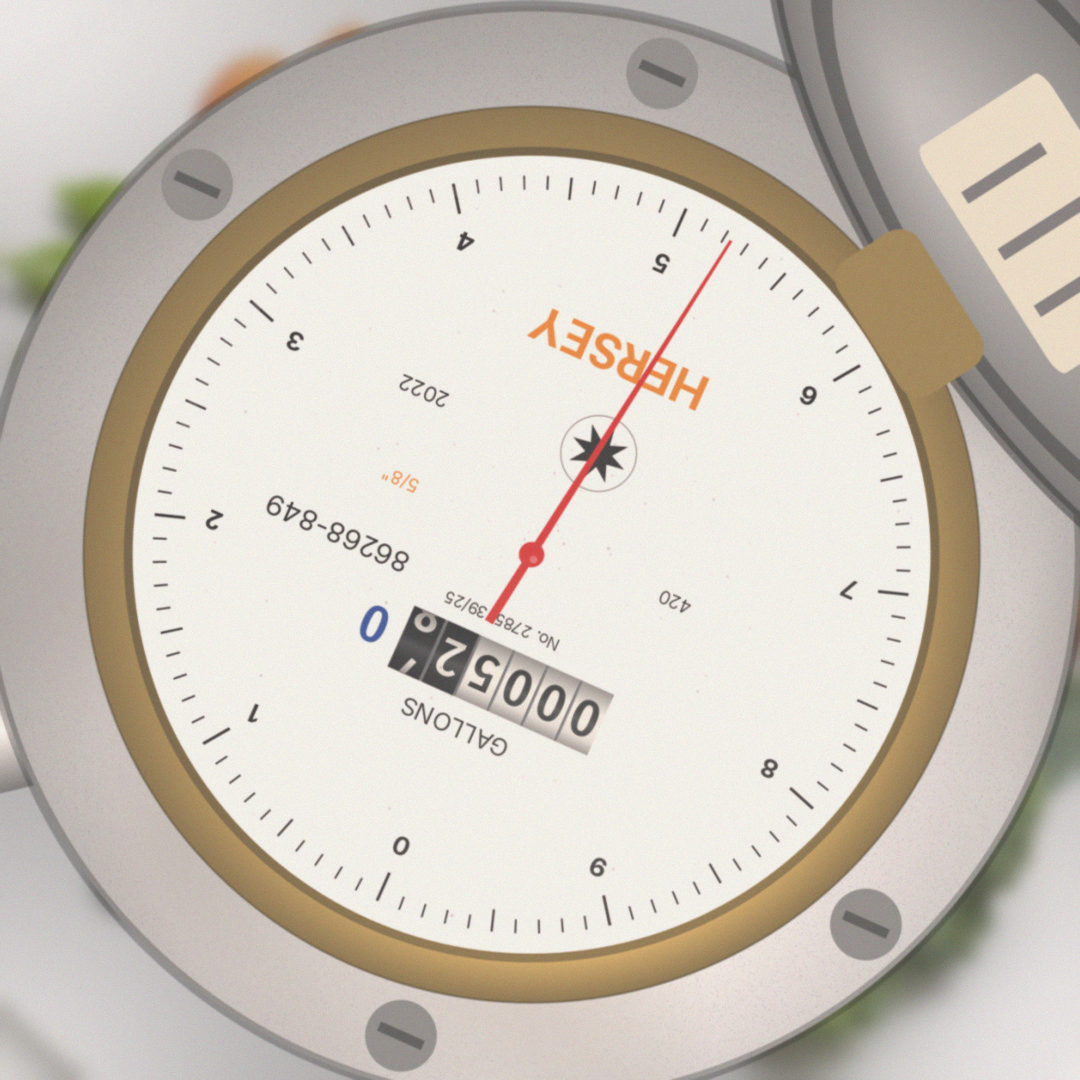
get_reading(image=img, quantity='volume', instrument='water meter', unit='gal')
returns 5275.2 gal
